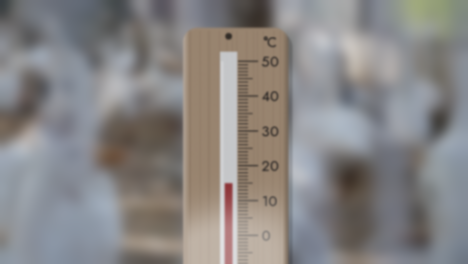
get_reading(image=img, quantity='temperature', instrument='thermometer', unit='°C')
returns 15 °C
